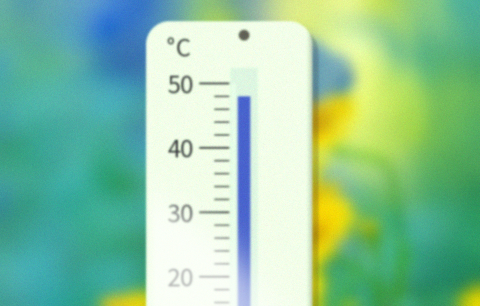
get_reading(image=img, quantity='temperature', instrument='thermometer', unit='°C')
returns 48 °C
